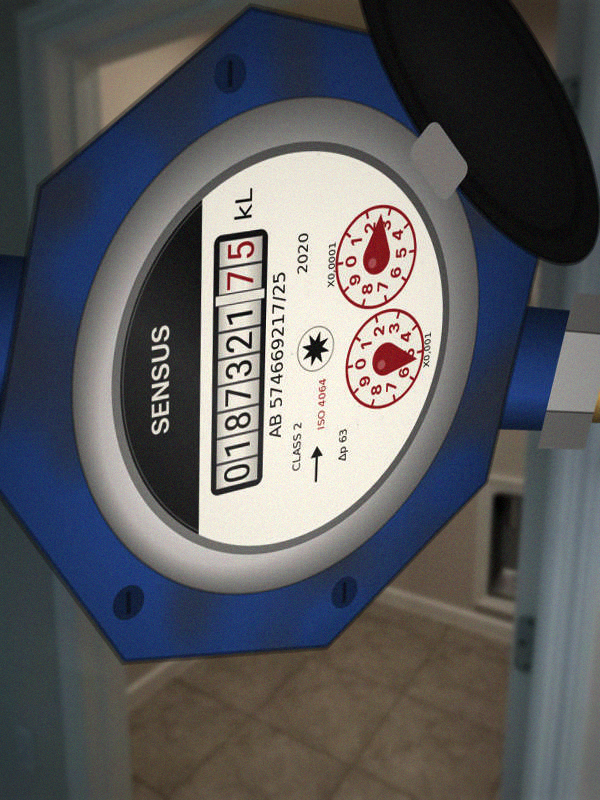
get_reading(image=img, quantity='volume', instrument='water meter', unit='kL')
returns 187321.7552 kL
